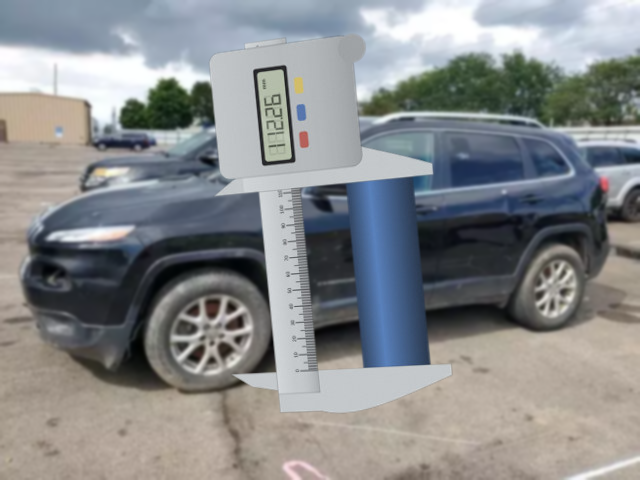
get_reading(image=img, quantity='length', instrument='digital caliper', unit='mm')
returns 112.26 mm
